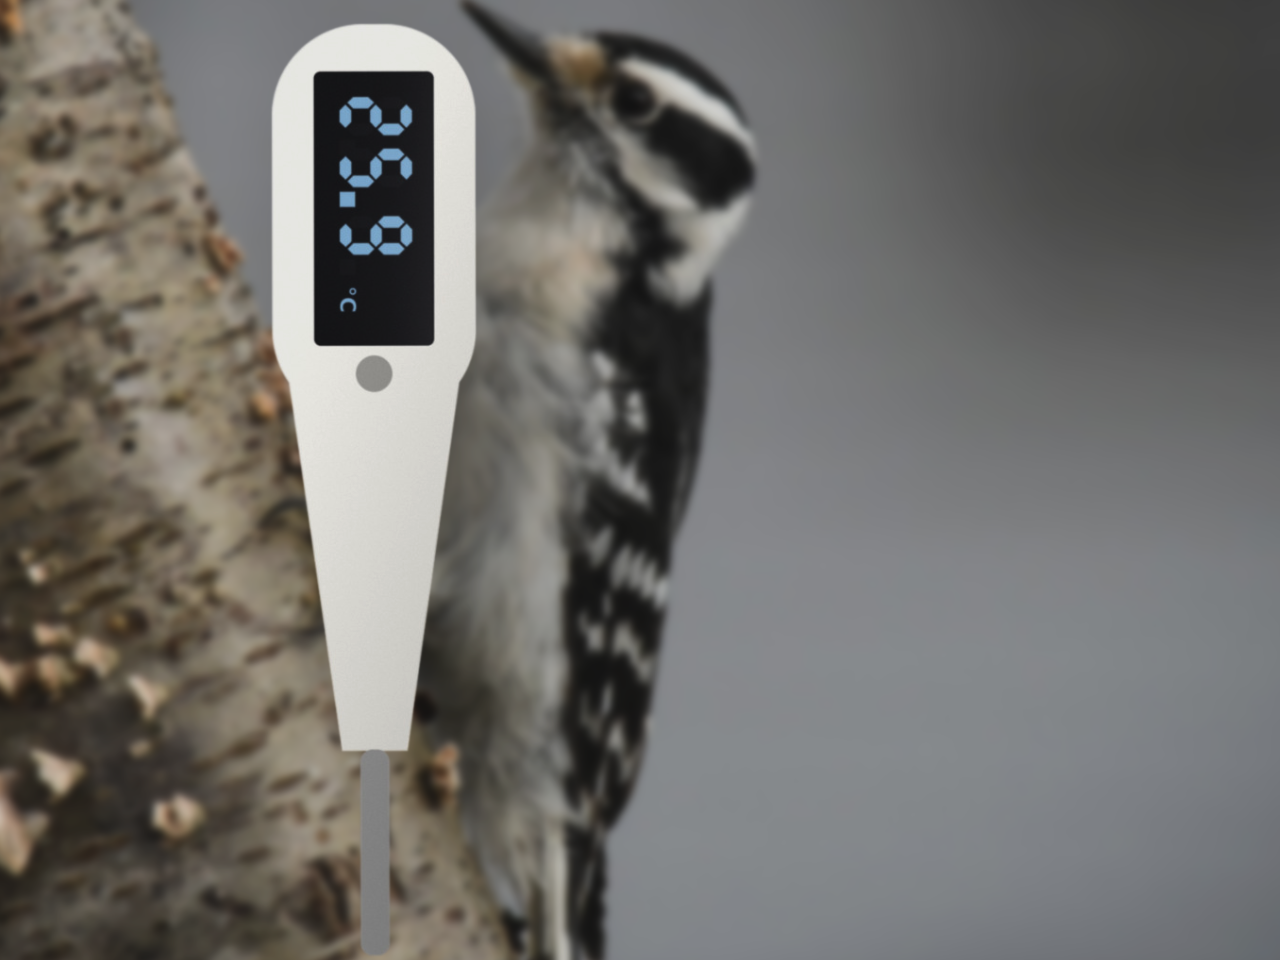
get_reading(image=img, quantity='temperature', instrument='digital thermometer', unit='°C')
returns 25.9 °C
